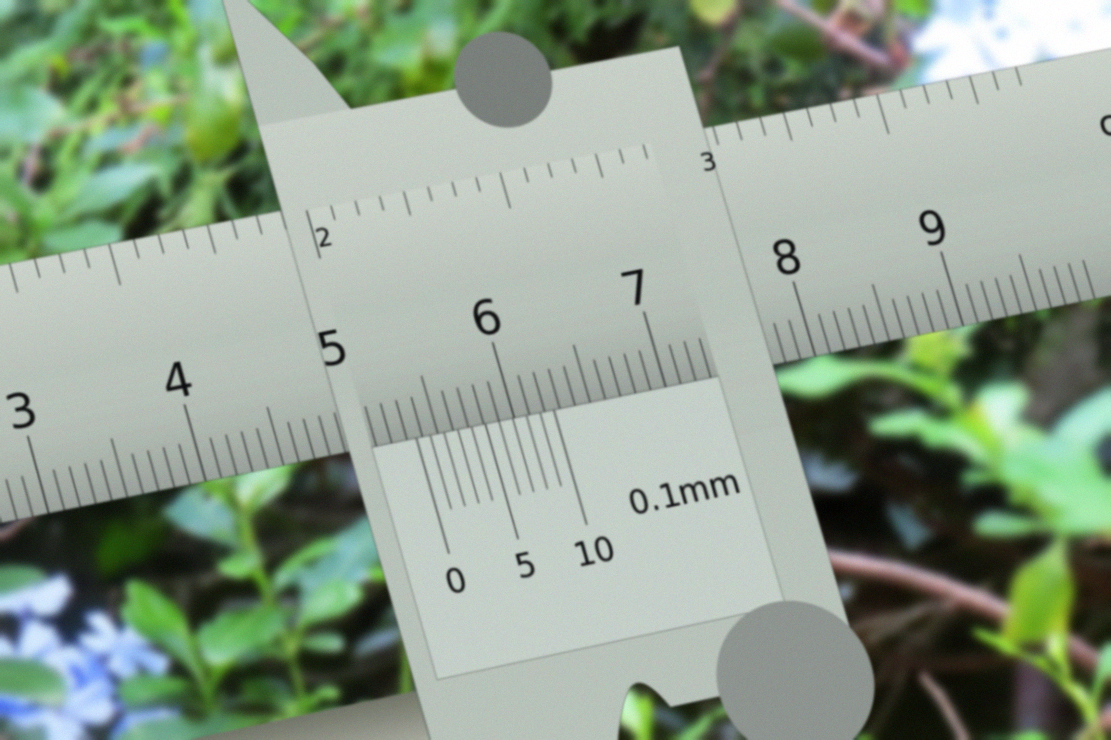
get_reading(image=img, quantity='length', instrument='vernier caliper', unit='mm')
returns 53.6 mm
